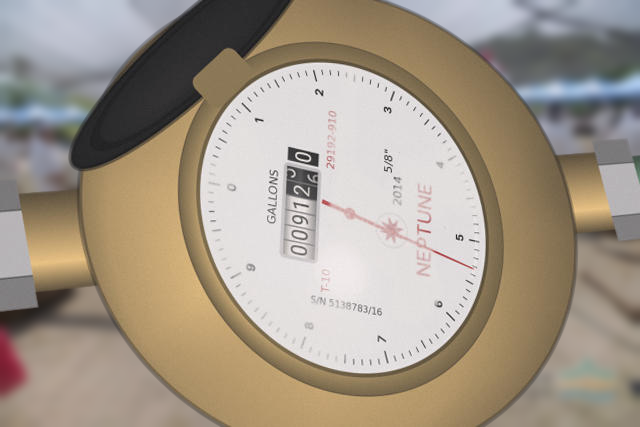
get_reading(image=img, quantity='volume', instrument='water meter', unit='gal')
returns 91255.3 gal
